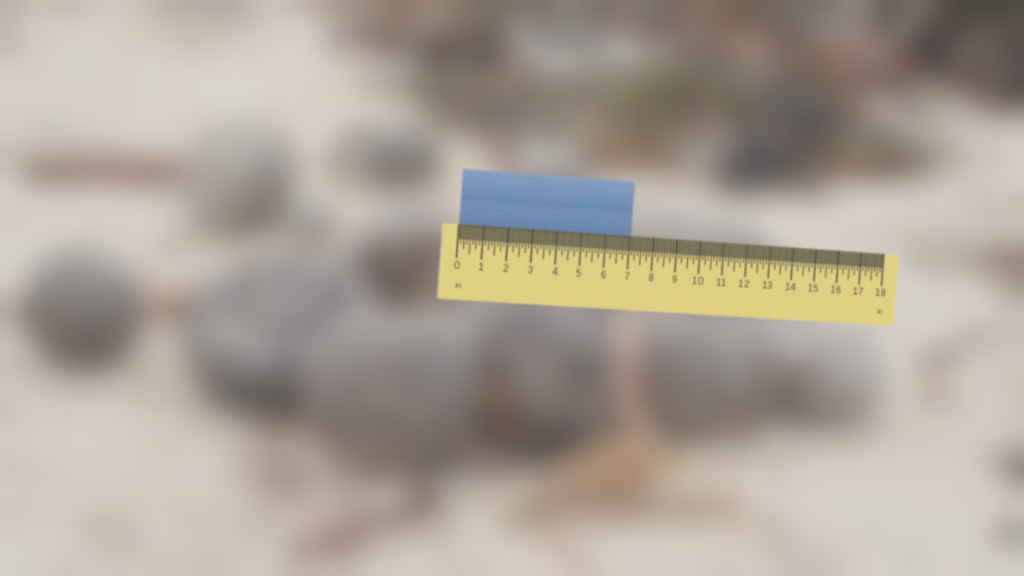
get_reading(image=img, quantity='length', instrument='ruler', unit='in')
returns 7 in
